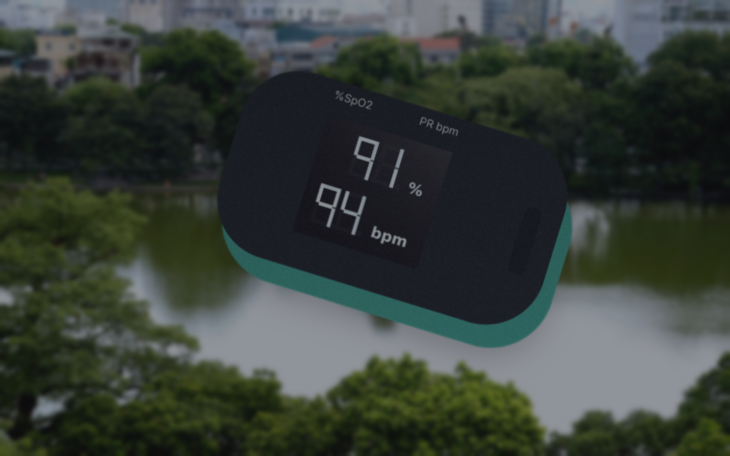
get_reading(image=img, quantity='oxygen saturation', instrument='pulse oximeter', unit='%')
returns 91 %
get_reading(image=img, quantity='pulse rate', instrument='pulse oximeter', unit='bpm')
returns 94 bpm
